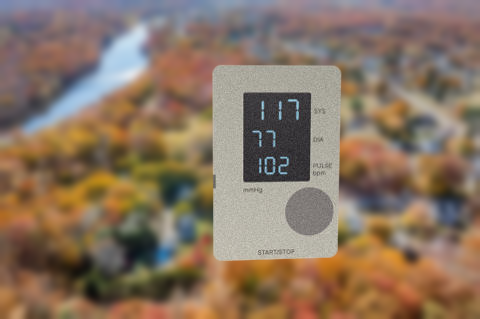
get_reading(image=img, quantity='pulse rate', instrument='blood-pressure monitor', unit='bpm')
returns 102 bpm
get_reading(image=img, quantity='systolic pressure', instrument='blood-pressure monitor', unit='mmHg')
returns 117 mmHg
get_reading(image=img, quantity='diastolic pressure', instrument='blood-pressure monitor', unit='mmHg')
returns 77 mmHg
